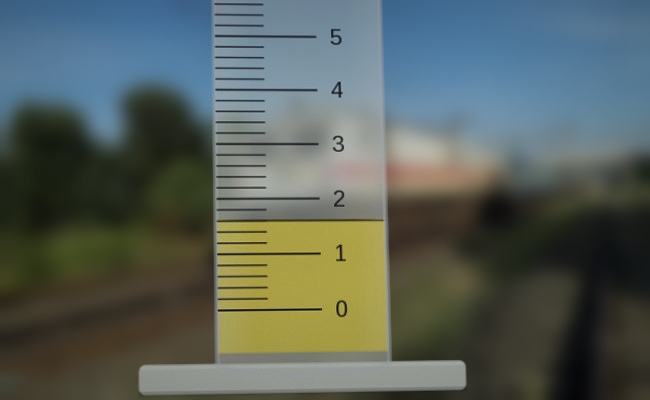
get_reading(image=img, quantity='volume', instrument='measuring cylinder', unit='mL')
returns 1.6 mL
